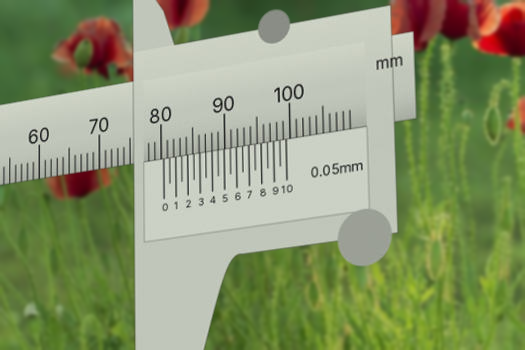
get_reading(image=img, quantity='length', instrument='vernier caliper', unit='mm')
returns 80.4 mm
